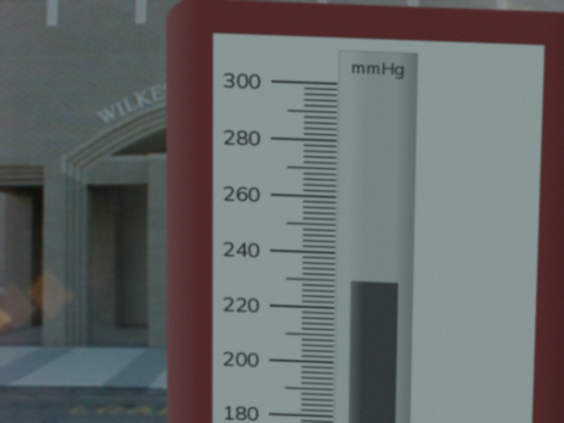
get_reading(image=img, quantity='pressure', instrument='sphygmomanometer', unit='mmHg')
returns 230 mmHg
